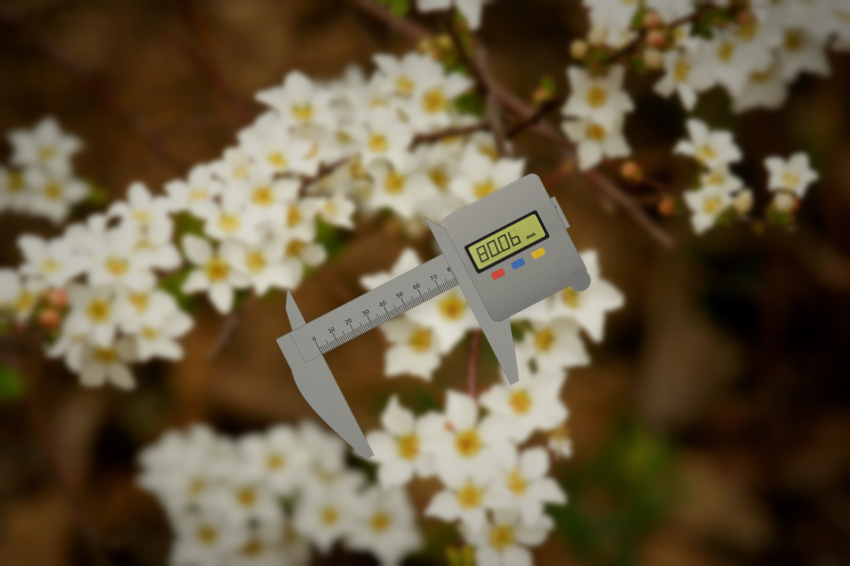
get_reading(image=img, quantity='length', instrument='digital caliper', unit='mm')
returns 80.06 mm
